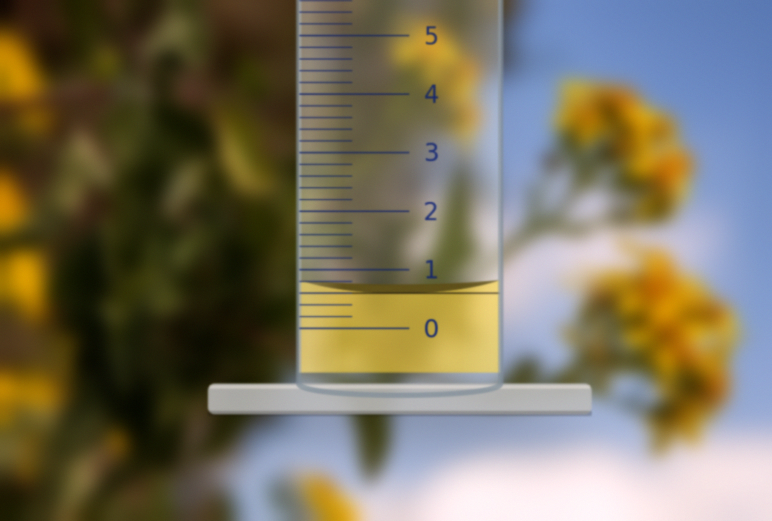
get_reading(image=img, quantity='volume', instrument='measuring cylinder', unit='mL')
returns 0.6 mL
